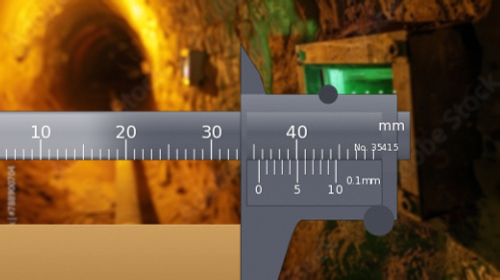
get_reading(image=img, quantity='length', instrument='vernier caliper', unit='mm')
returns 35.6 mm
